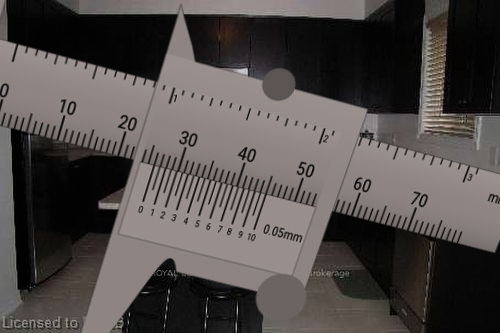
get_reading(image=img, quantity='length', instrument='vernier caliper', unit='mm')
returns 26.0 mm
